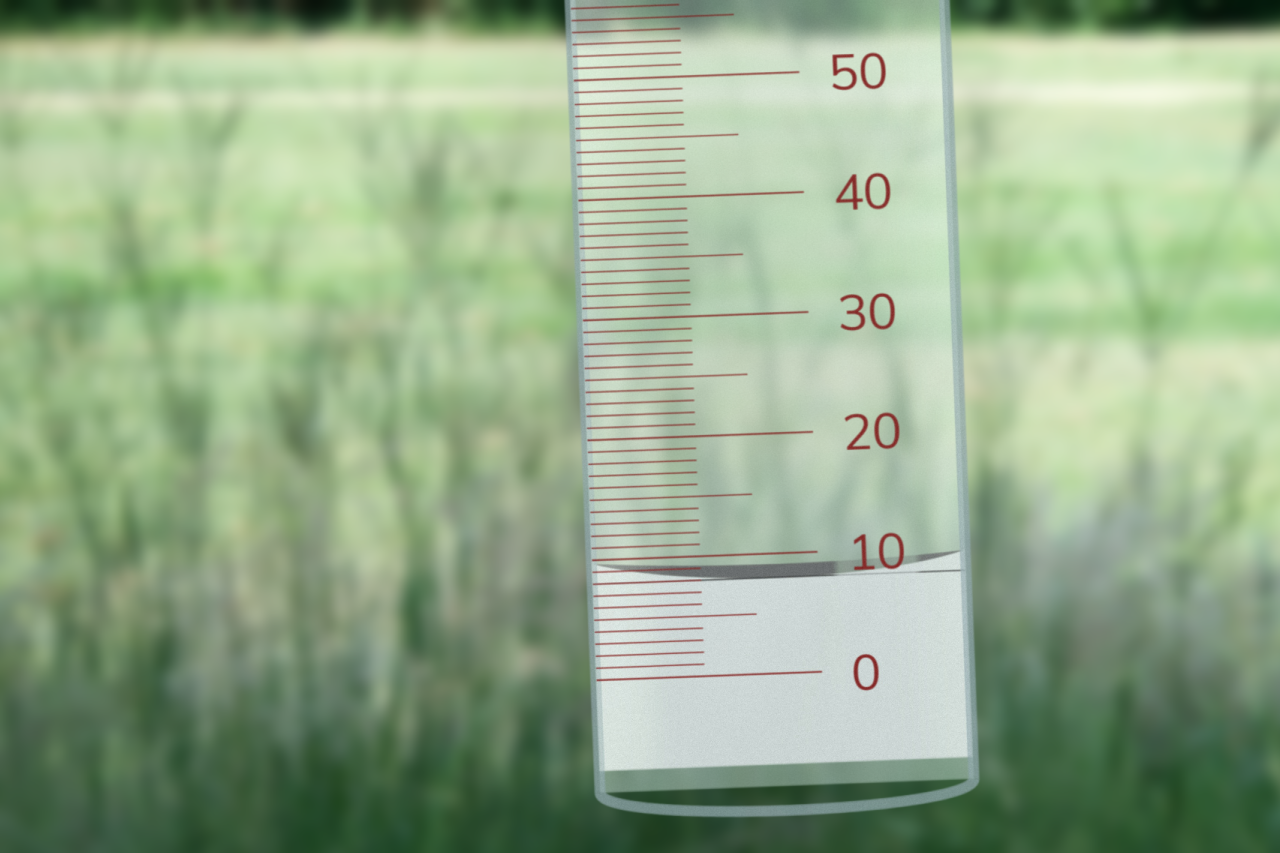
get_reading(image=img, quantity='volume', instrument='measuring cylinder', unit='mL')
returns 8 mL
